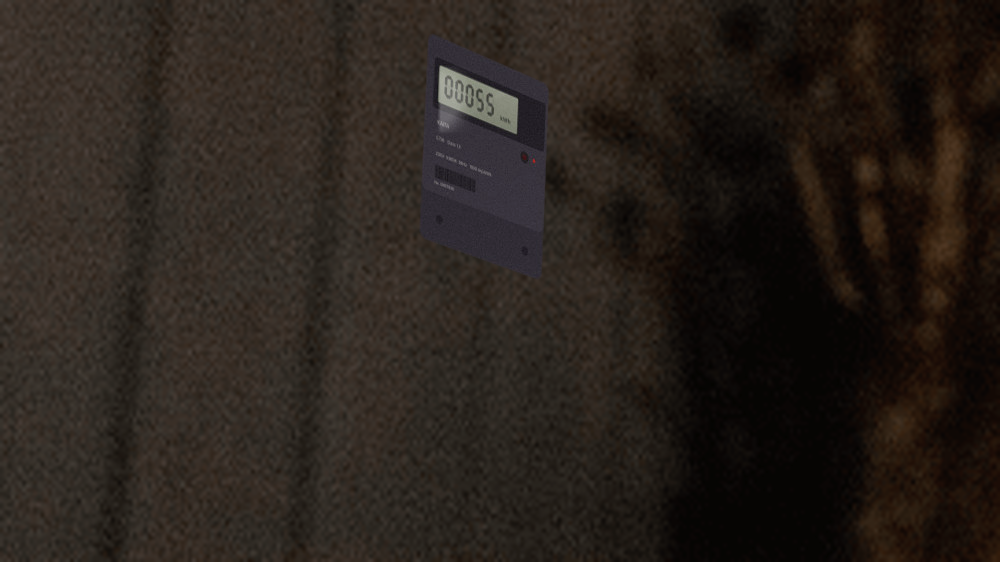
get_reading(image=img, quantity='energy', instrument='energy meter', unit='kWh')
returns 55 kWh
